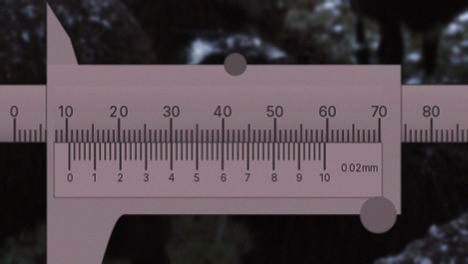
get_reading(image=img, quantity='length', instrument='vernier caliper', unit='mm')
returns 10.5 mm
